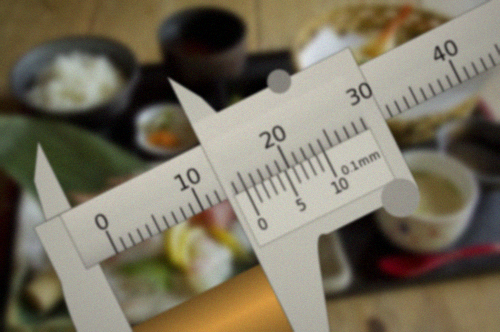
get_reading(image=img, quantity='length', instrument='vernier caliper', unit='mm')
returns 15.0 mm
